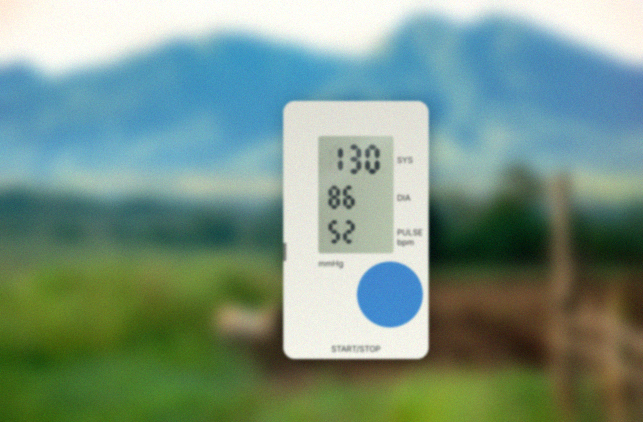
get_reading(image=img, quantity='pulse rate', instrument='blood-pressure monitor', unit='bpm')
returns 52 bpm
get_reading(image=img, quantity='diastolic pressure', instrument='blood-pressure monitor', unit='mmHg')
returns 86 mmHg
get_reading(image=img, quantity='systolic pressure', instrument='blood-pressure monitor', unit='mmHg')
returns 130 mmHg
